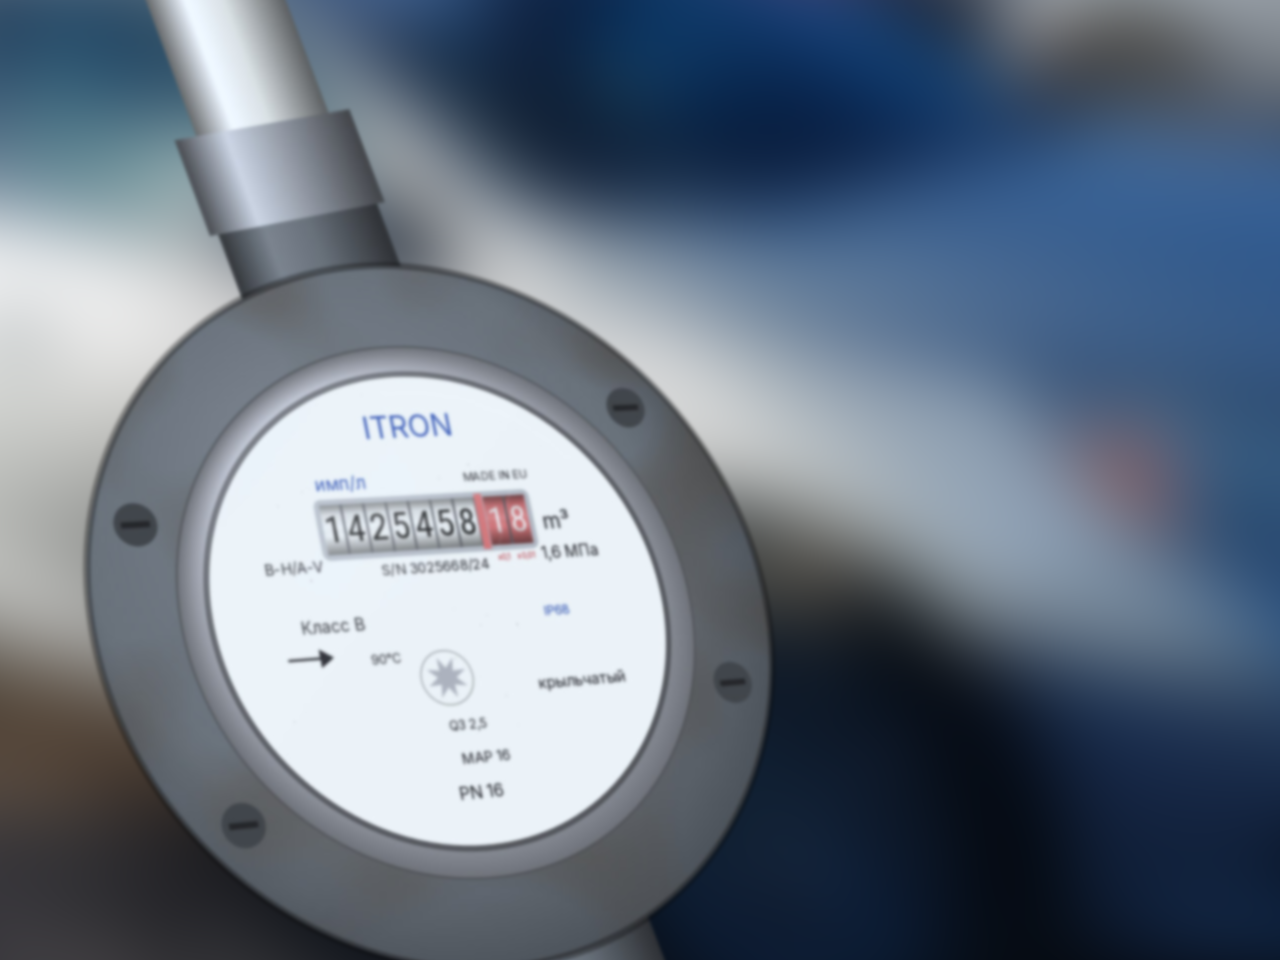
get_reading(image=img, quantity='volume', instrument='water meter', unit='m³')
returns 1425458.18 m³
